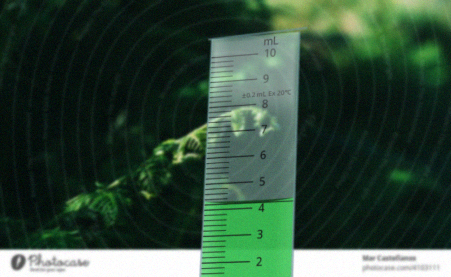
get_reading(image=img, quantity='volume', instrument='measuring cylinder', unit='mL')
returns 4.2 mL
